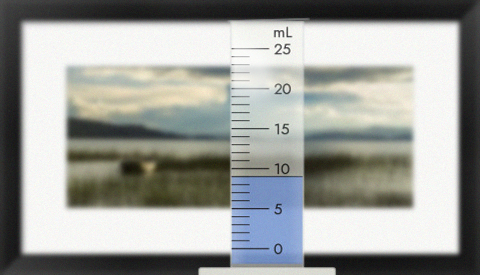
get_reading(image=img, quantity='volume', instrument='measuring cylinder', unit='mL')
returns 9 mL
